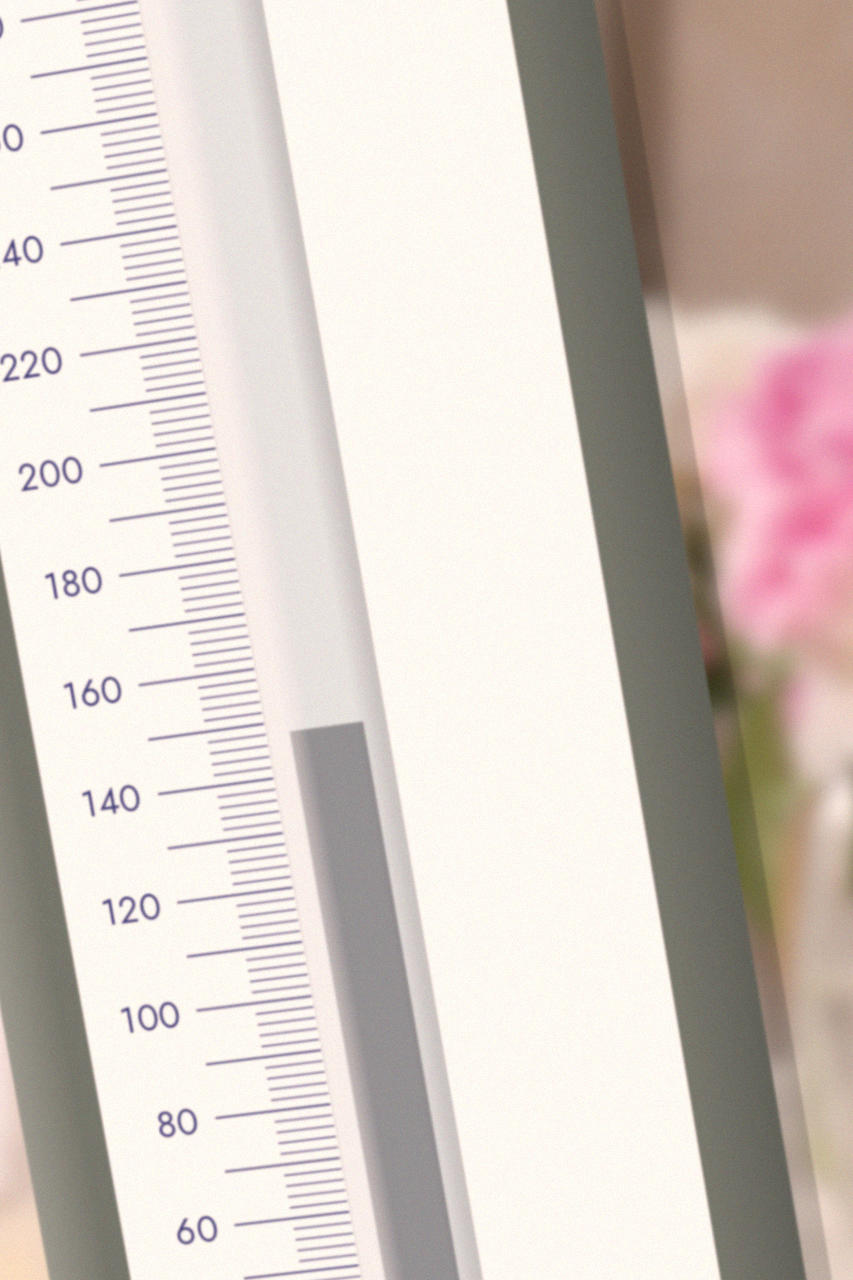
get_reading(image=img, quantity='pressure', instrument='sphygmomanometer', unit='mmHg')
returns 148 mmHg
